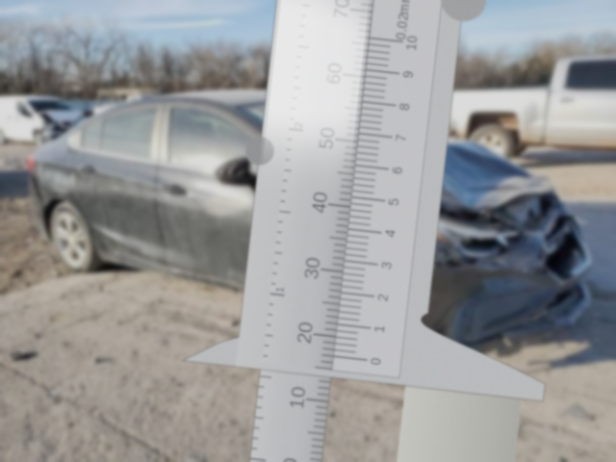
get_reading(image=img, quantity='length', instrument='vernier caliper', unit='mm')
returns 17.0 mm
